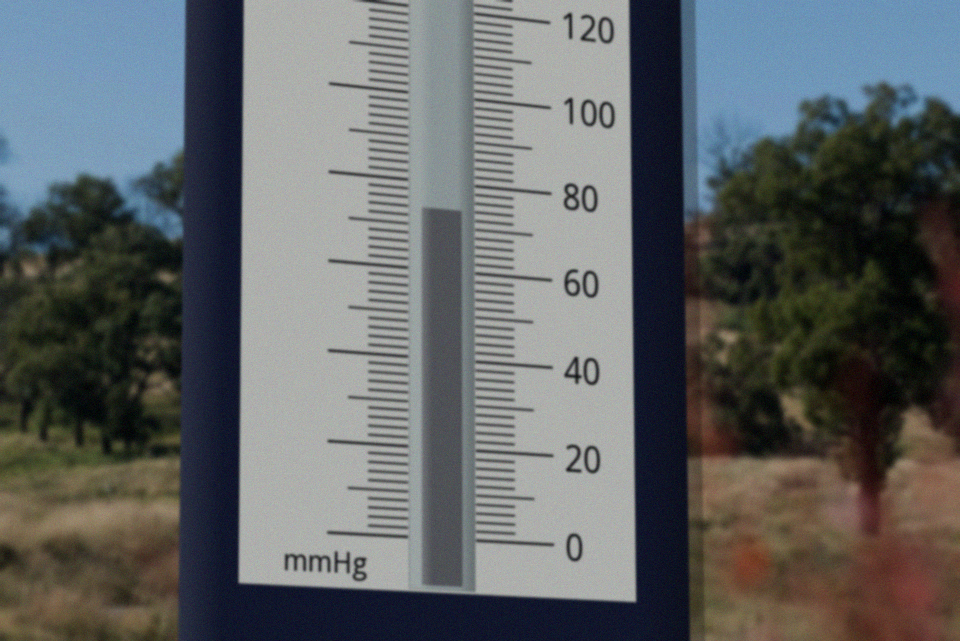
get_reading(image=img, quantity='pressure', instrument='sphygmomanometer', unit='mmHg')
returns 74 mmHg
